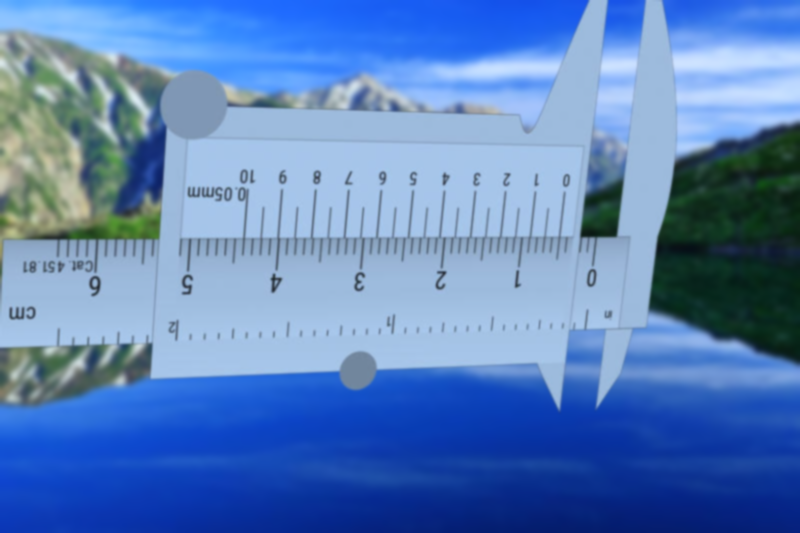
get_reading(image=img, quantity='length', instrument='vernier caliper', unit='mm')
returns 5.0 mm
